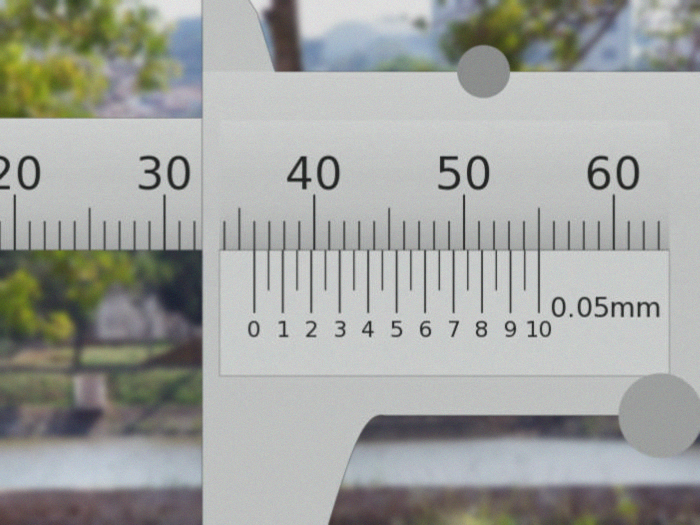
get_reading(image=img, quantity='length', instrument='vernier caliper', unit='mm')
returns 36.0 mm
